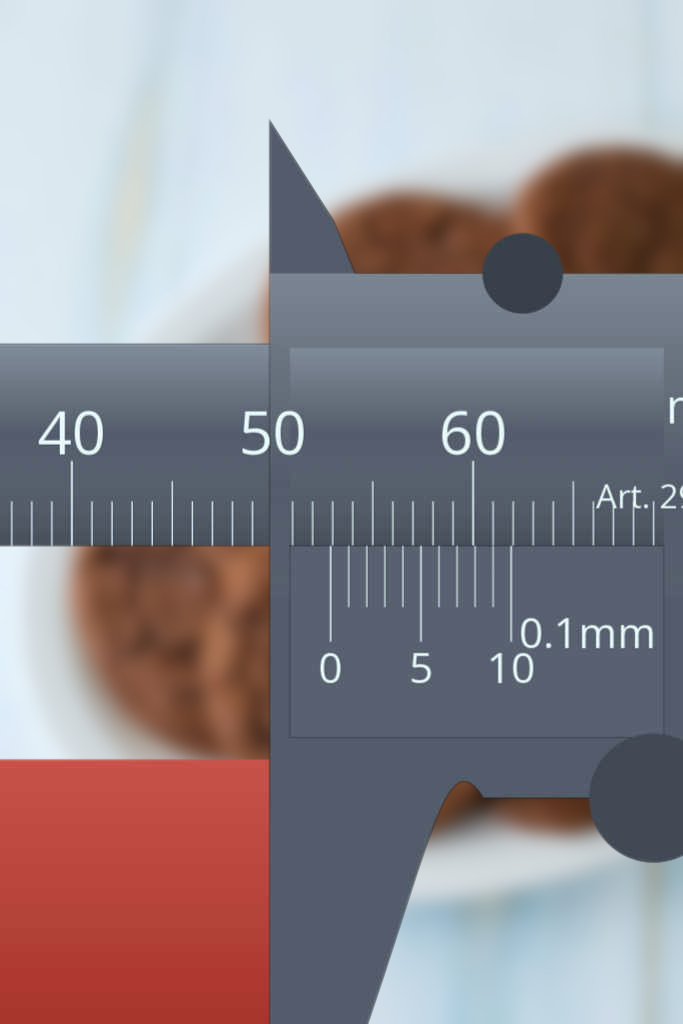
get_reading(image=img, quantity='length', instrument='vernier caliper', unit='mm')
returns 52.9 mm
